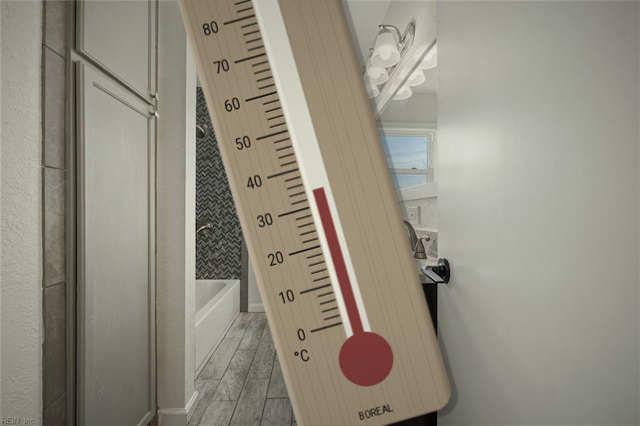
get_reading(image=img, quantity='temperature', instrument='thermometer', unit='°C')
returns 34 °C
